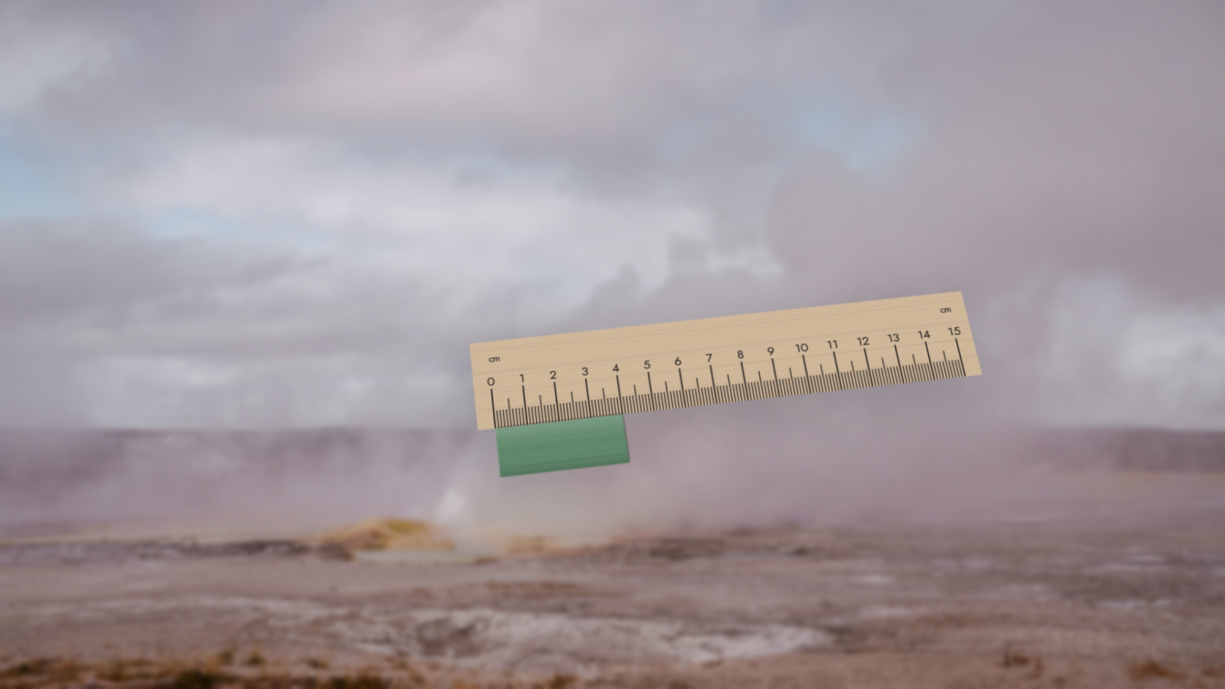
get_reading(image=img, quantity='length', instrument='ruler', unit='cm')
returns 4 cm
